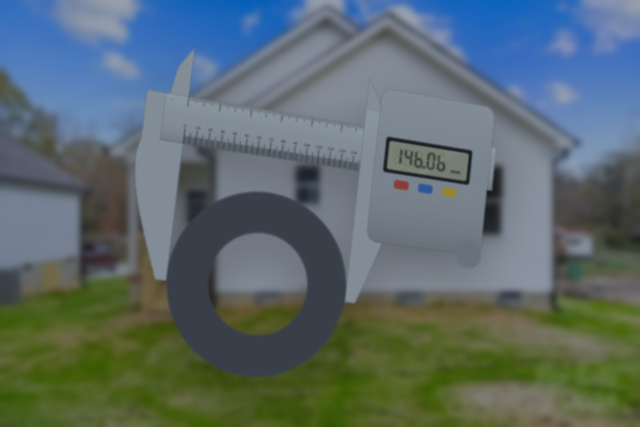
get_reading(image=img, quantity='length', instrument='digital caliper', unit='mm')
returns 146.06 mm
